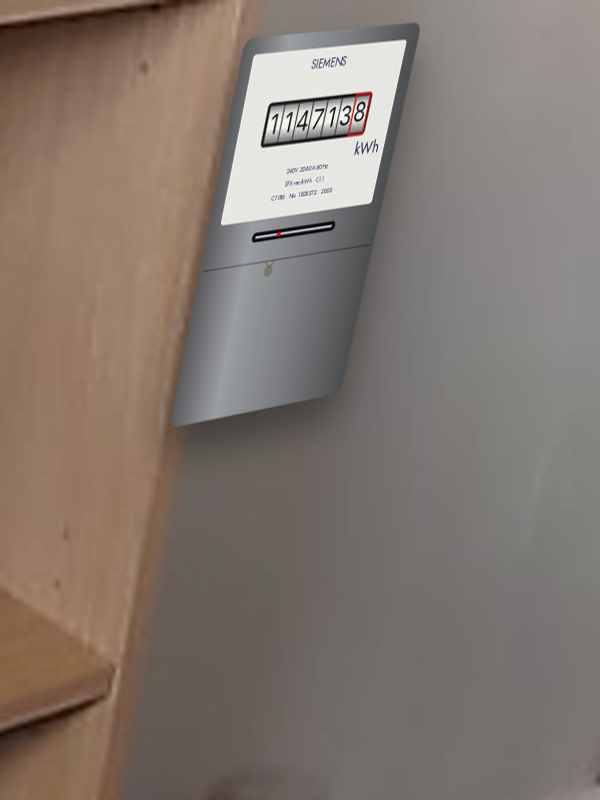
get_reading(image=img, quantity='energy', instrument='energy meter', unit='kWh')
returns 114713.8 kWh
